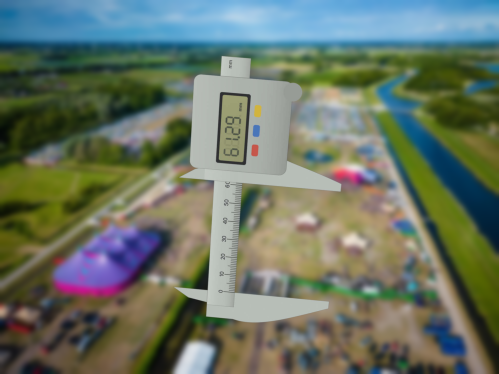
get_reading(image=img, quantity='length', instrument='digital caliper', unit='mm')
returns 61.29 mm
